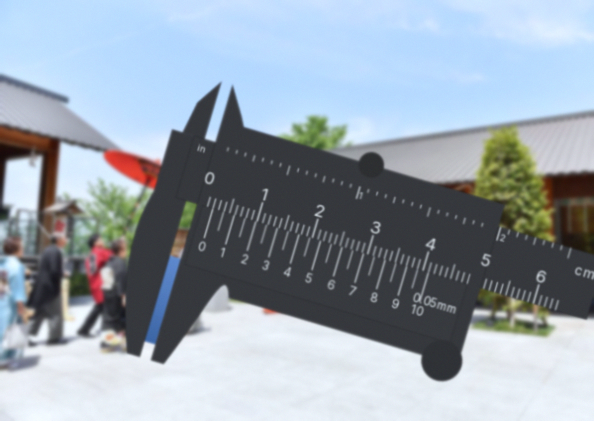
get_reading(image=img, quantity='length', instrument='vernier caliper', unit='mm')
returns 2.0 mm
